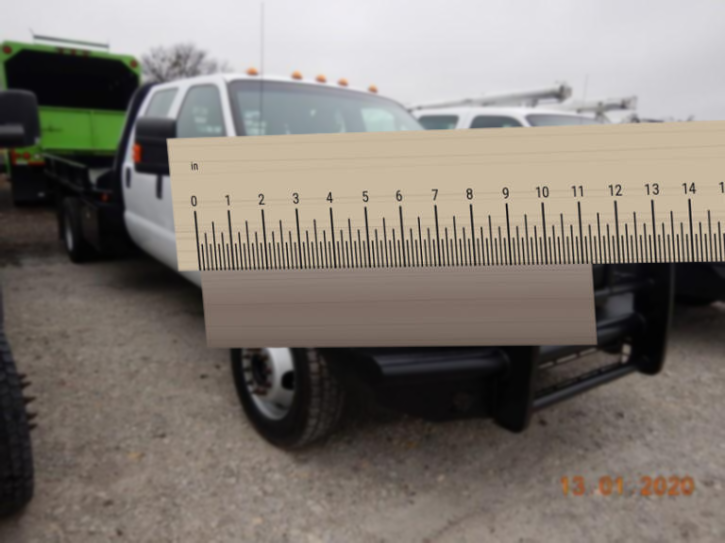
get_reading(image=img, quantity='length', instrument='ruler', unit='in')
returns 11.25 in
